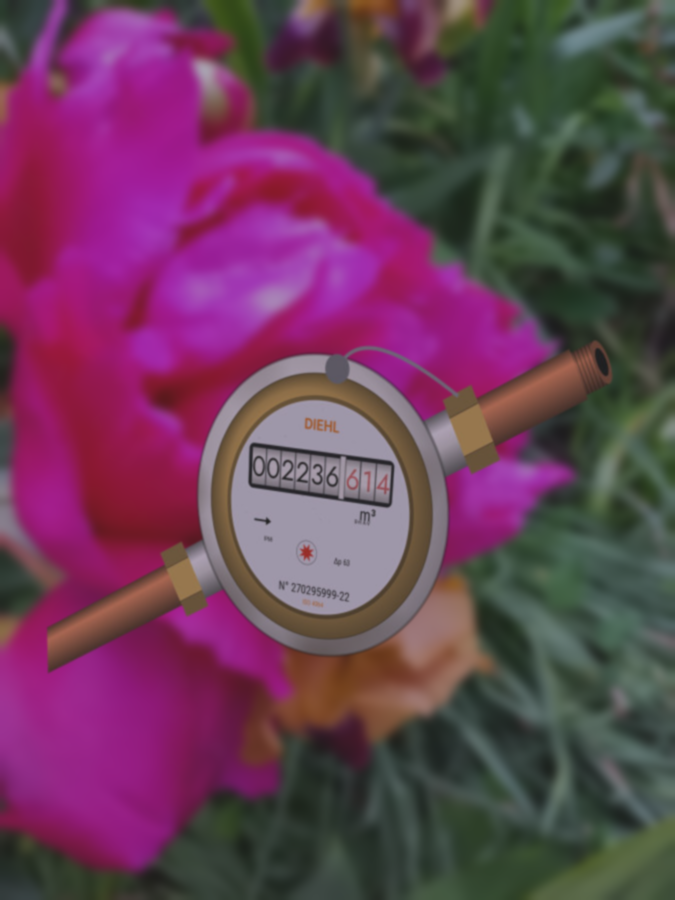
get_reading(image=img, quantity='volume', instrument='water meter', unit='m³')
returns 2236.614 m³
